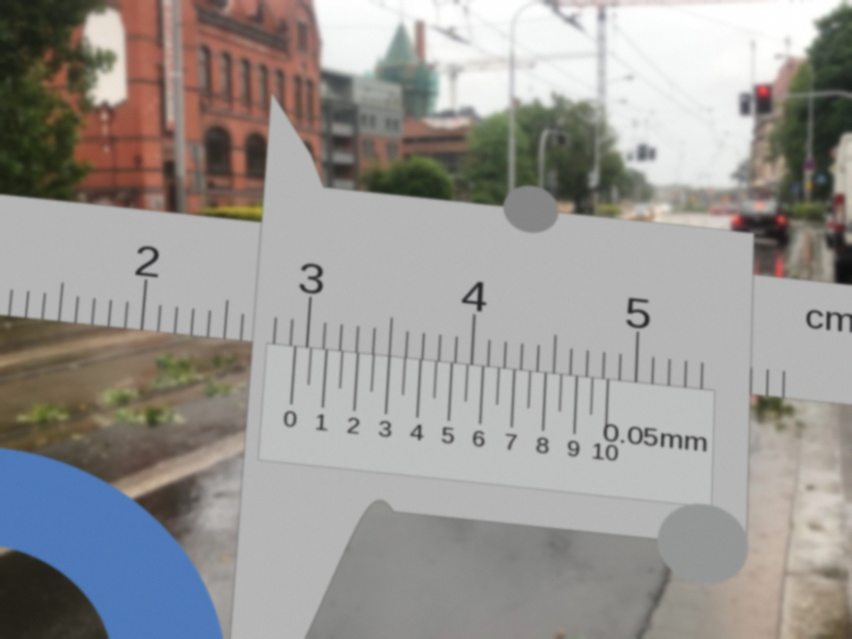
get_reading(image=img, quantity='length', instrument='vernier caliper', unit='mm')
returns 29.3 mm
